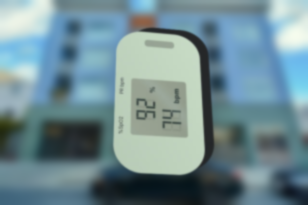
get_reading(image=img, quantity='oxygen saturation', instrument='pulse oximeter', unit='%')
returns 92 %
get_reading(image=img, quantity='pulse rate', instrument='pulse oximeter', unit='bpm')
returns 74 bpm
